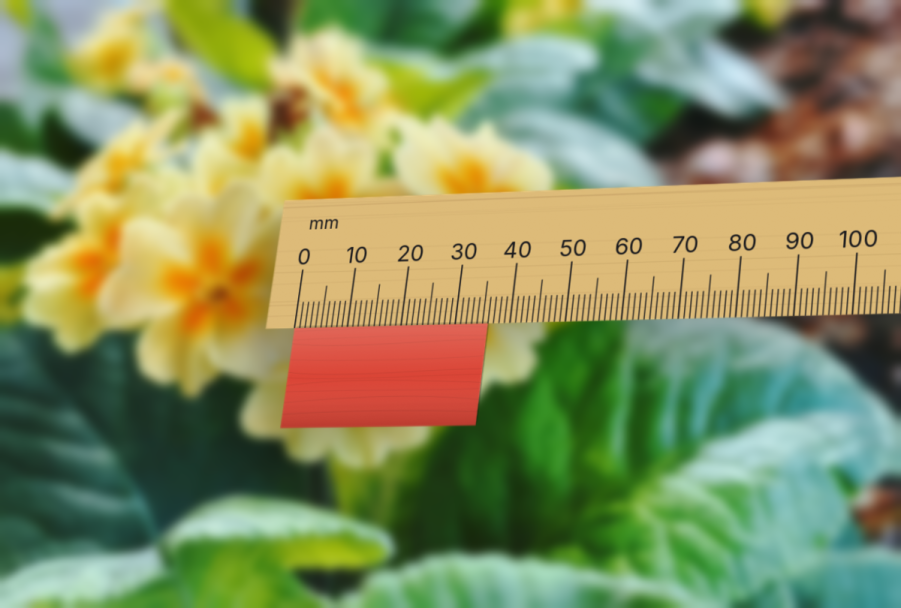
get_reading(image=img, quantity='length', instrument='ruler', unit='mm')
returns 36 mm
